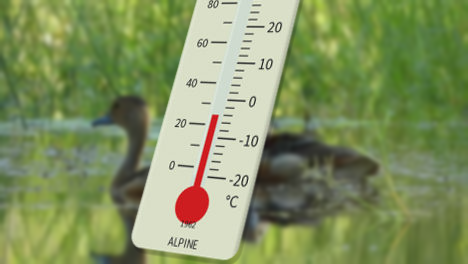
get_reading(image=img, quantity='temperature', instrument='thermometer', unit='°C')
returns -4 °C
